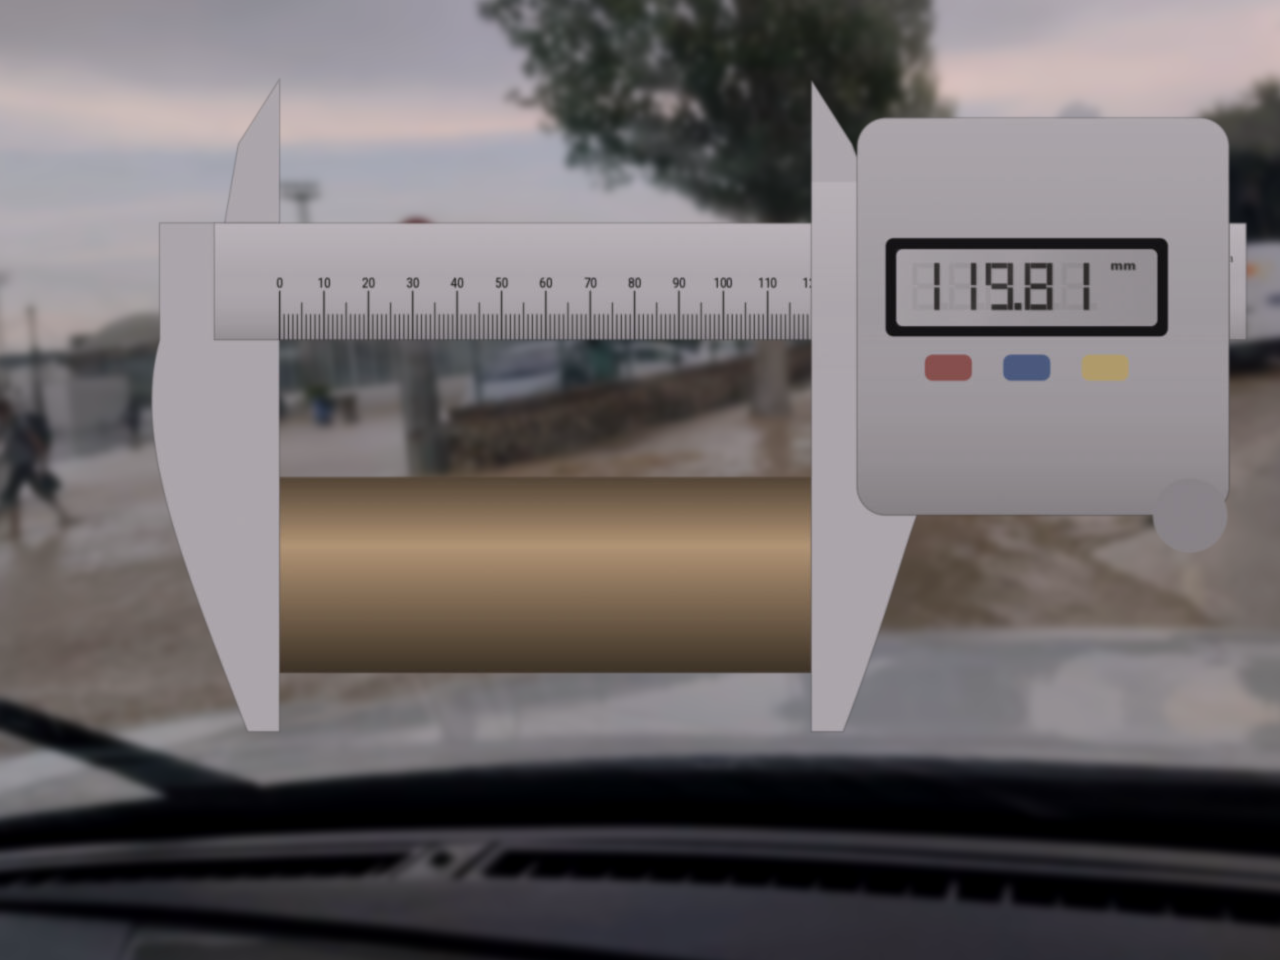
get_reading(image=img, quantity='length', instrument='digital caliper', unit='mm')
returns 119.81 mm
